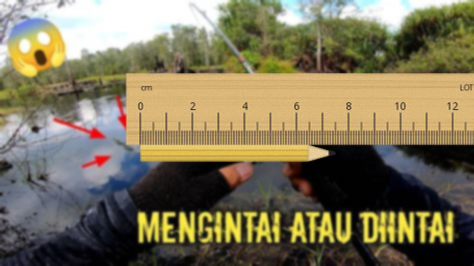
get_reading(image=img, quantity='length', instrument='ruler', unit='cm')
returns 7.5 cm
